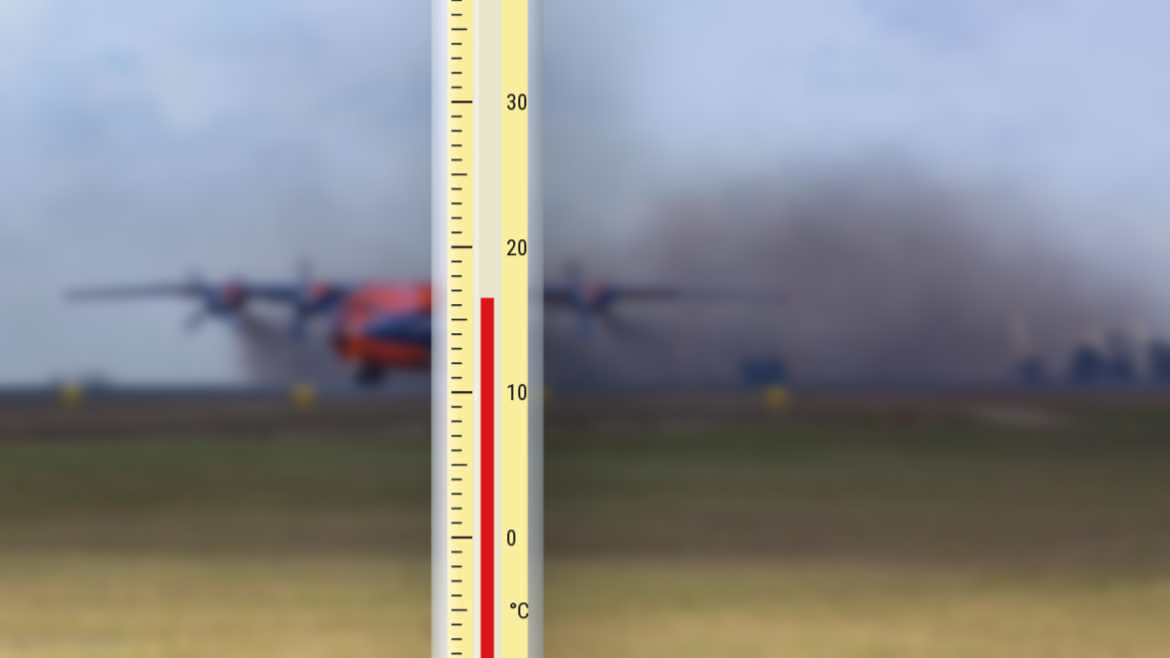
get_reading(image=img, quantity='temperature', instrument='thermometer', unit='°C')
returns 16.5 °C
